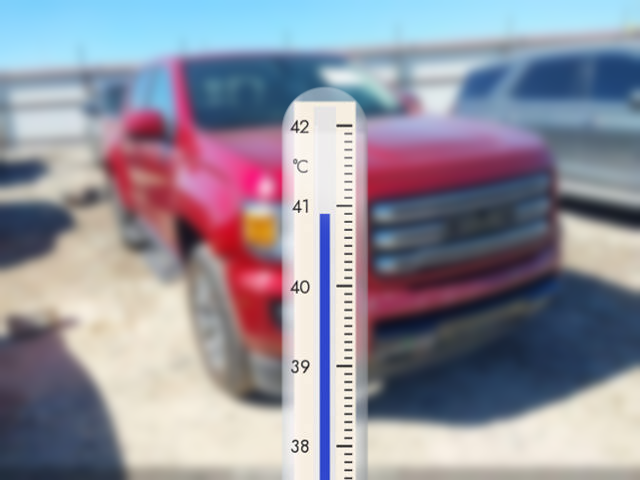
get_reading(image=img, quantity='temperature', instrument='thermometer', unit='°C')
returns 40.9 °C
